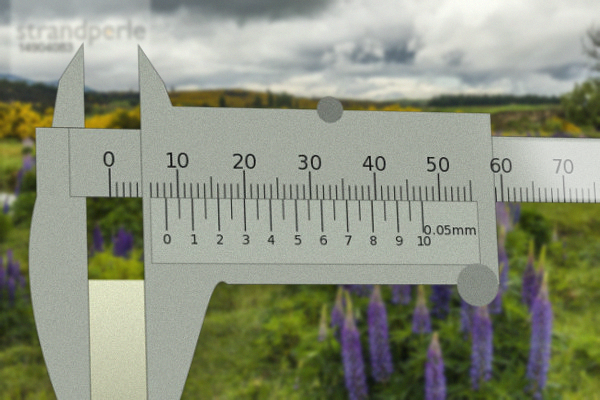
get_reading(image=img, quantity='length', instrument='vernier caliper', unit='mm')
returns 8.2 mm
